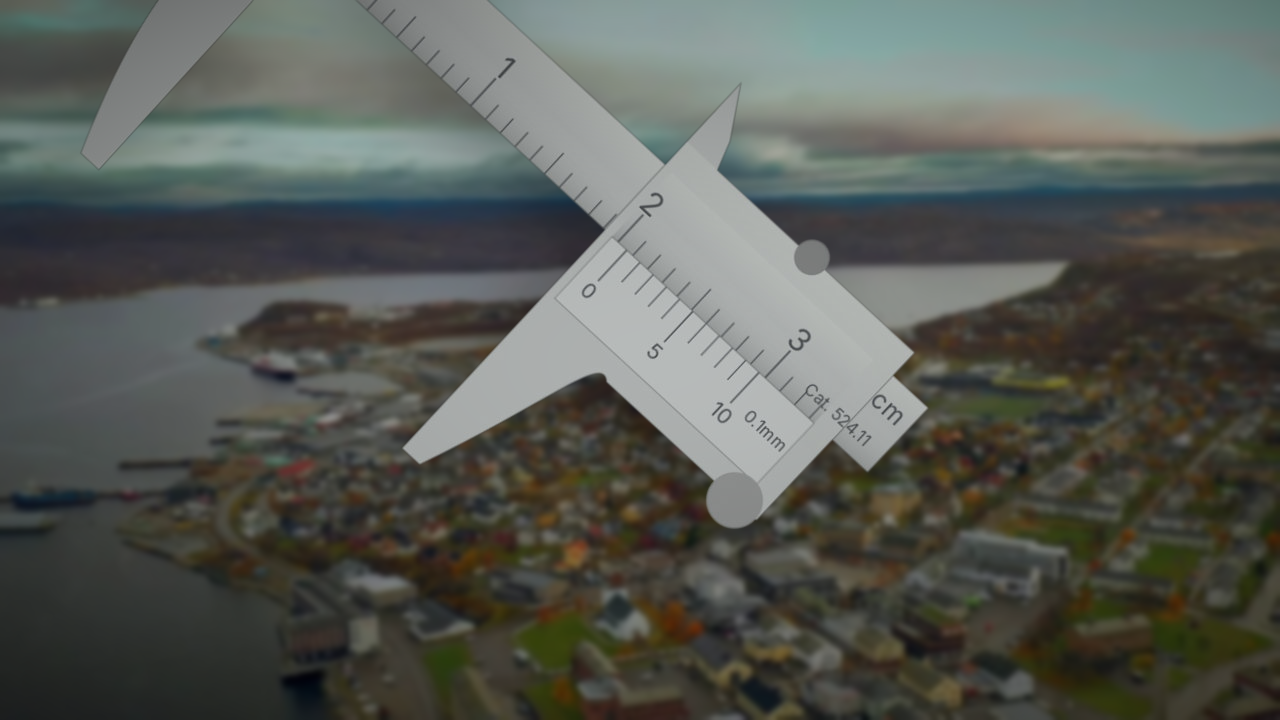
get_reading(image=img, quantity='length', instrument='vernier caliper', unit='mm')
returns 20.6 mm
